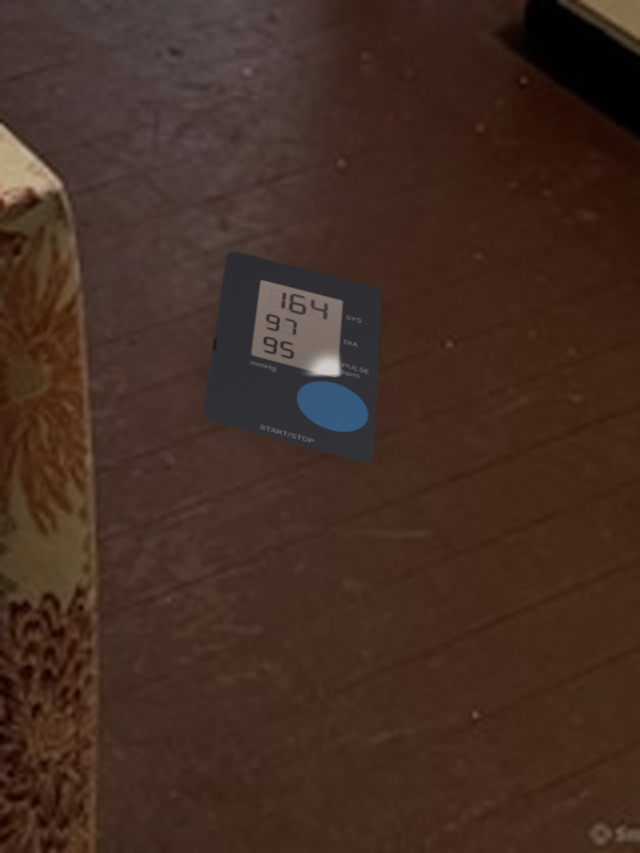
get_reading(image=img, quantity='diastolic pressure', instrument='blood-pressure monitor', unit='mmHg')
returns 97 mmHg
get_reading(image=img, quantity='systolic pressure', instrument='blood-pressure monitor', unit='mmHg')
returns 164 mmHg
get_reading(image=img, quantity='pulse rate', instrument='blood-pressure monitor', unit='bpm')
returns 95 bpm
